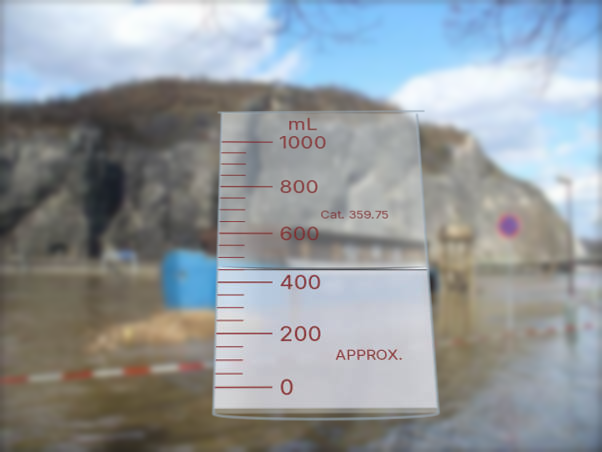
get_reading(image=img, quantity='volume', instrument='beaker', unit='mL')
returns 450 mL
